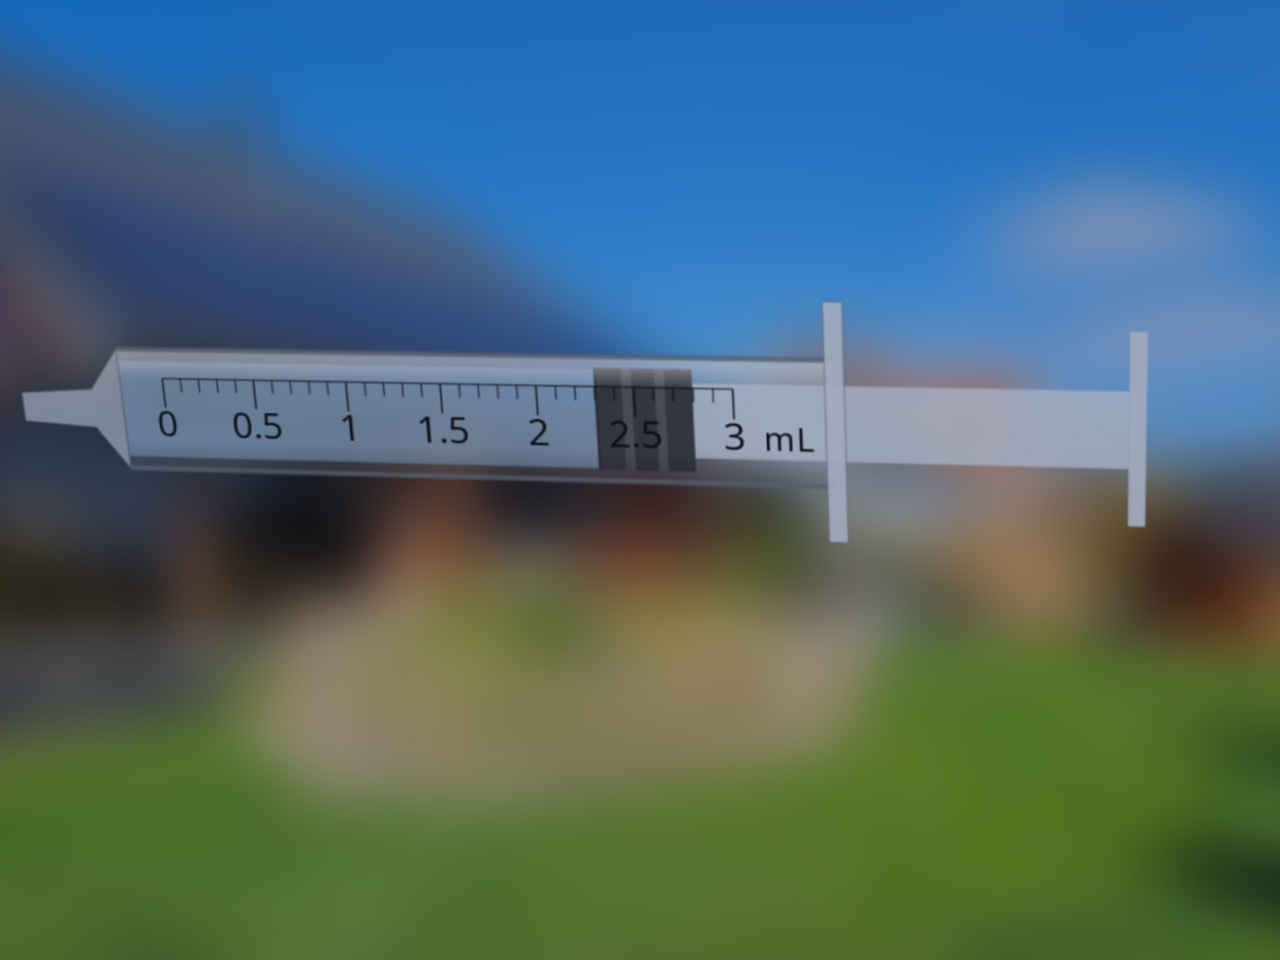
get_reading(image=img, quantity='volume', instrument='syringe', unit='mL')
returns 2.3 mL
